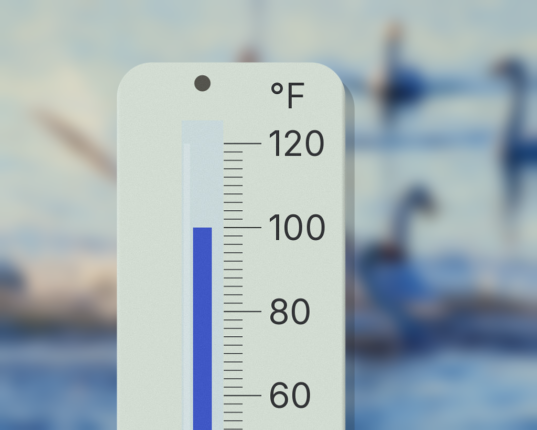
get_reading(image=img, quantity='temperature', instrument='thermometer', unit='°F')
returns 100 °F
